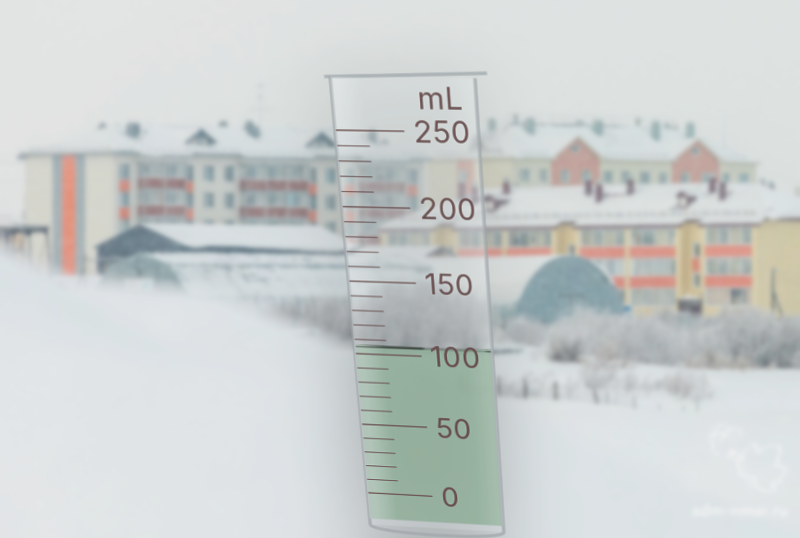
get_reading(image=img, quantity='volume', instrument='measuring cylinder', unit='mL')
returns 105 mL
